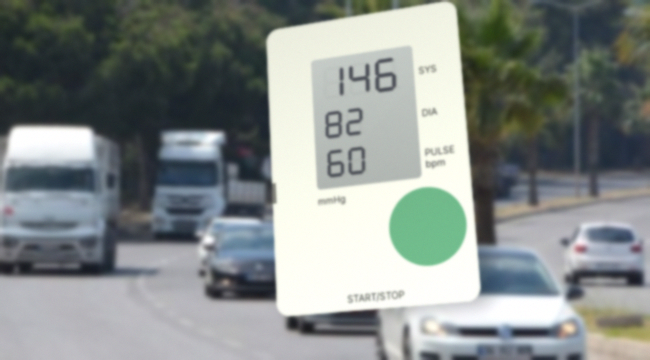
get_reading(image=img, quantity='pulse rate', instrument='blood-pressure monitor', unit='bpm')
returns 60 bpm
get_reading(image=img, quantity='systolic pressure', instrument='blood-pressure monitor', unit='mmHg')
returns 146 mmHg
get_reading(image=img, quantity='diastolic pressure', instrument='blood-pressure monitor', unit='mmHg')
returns 82 mmHg
